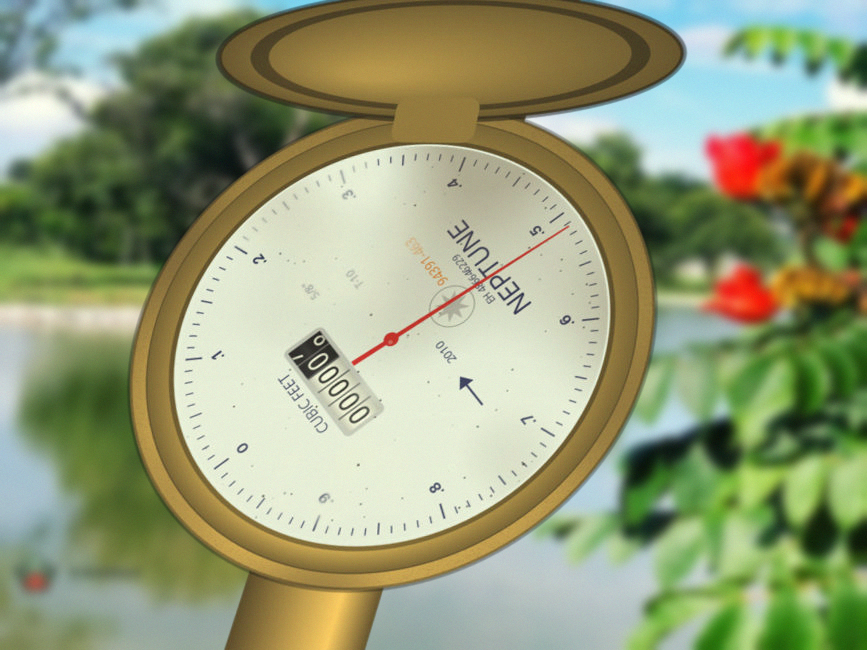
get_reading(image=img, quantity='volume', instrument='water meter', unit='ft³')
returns 7.51 ft³
